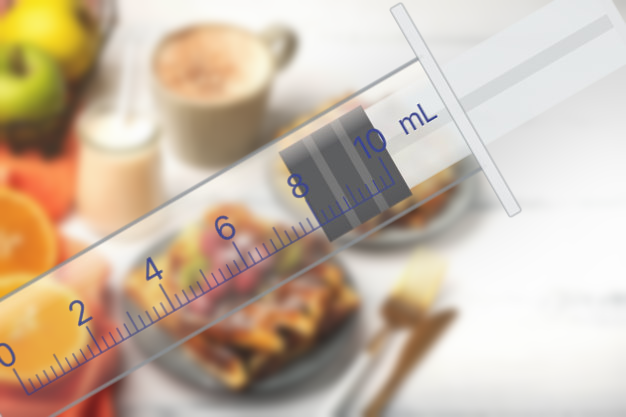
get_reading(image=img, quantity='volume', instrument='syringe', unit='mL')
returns 8 mL
